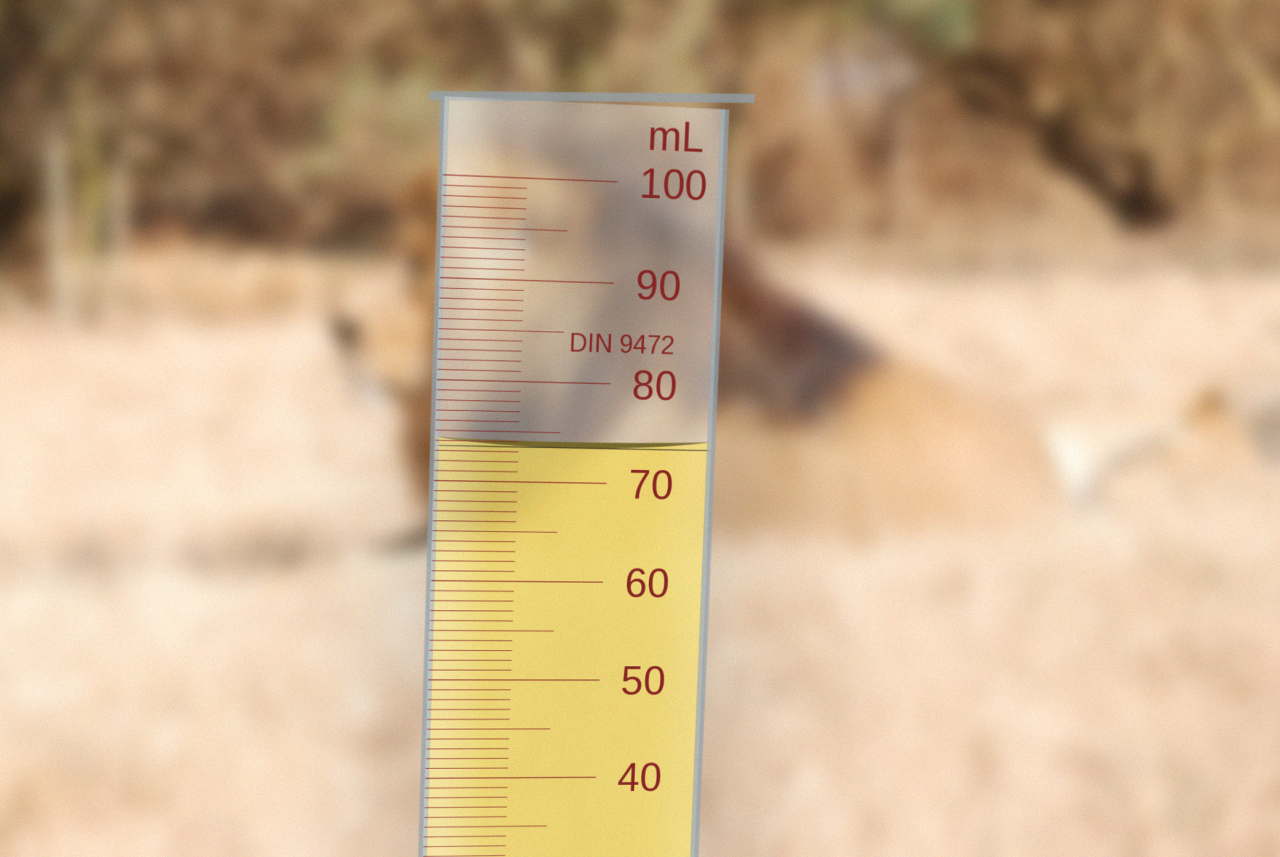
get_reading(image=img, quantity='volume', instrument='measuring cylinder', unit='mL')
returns 73.5 mL
